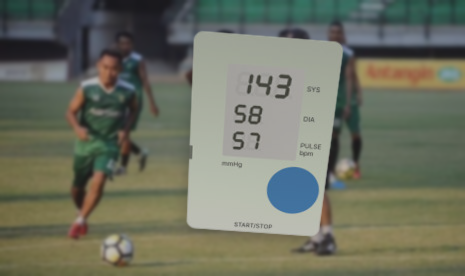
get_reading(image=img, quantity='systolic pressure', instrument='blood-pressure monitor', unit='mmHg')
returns 143 mmHg
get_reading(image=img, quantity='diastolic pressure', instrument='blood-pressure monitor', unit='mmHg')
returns 58 mmHg
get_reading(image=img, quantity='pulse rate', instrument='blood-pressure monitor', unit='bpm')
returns 57 bpm
